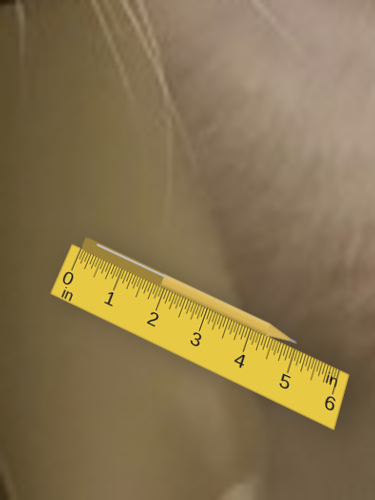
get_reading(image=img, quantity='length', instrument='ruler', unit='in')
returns 5 in
